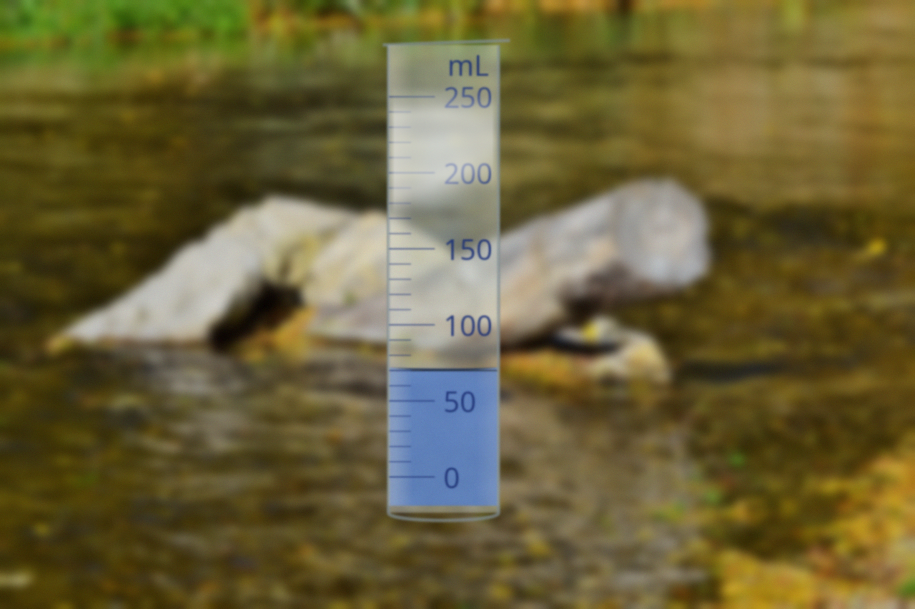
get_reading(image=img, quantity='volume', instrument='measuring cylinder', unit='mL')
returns 70 mL
